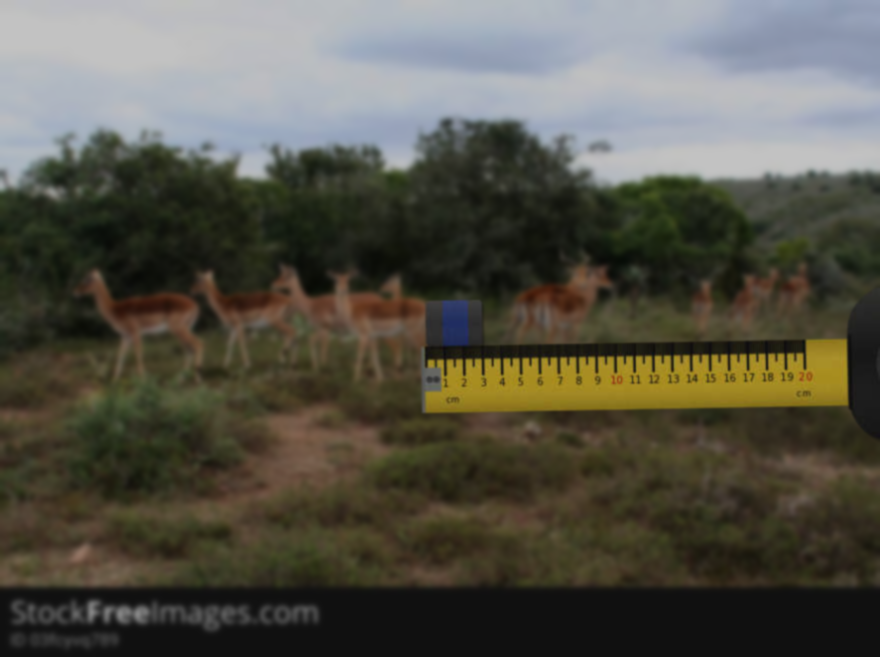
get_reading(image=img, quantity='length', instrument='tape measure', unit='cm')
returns 3 cm
